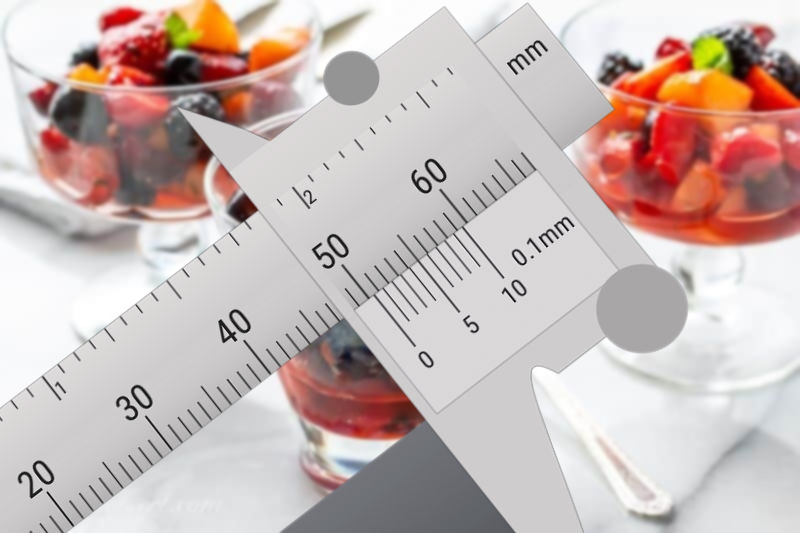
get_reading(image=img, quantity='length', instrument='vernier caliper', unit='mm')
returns 50.5 mm
